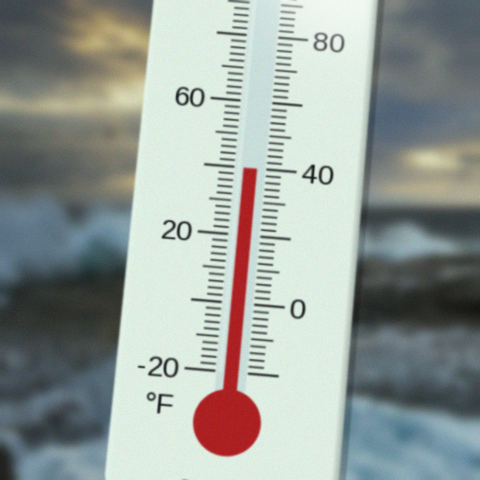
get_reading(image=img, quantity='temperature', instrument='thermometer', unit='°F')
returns 40 °F
